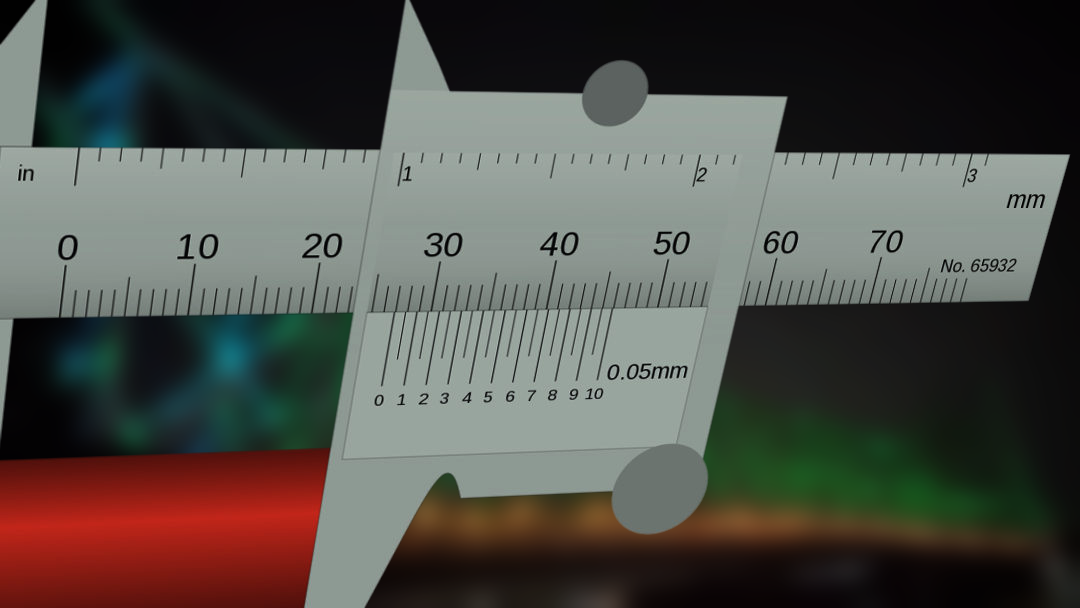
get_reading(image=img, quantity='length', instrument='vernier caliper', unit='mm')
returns 26.9 mm
